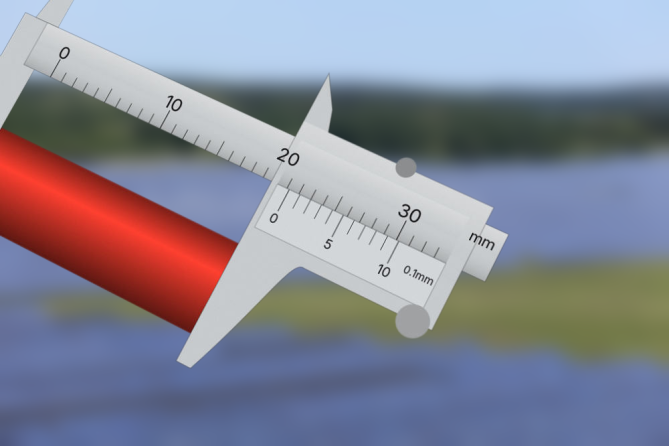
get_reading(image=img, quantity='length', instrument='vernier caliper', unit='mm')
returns 21.2 mm
